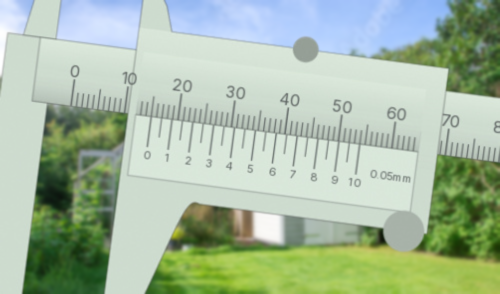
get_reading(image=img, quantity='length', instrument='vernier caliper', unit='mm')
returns 15.0 mm
